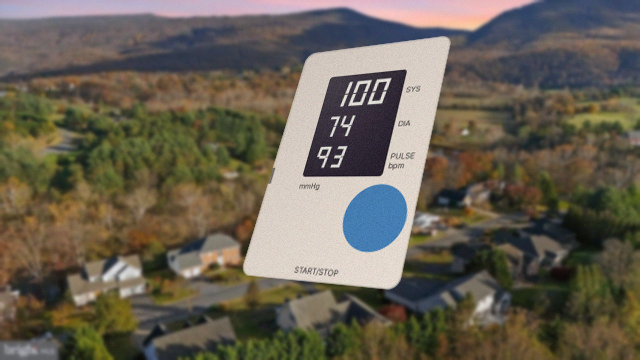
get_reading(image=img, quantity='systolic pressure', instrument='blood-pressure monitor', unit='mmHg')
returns 100 mmHg
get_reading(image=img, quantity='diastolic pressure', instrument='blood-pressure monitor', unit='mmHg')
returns 74 mmHg
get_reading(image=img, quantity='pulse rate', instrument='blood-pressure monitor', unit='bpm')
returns 93 bpm
